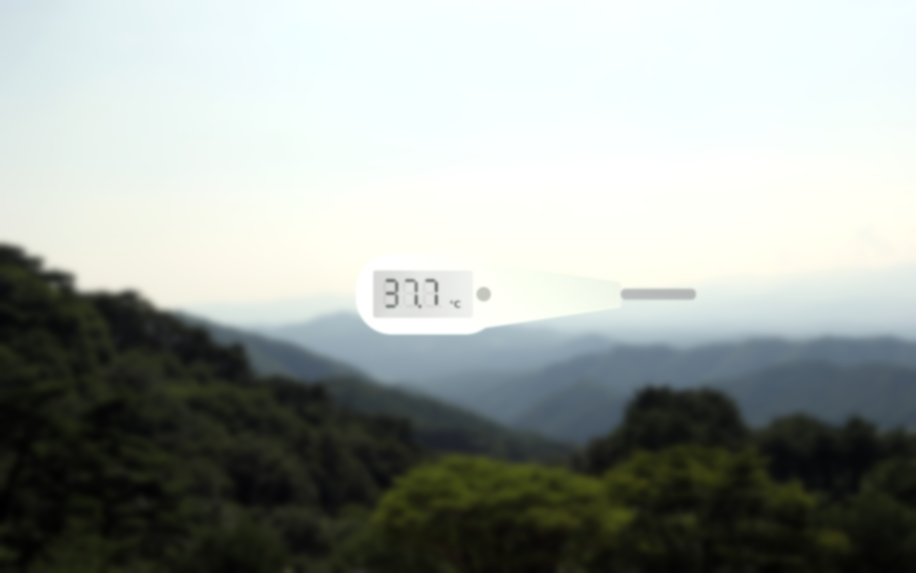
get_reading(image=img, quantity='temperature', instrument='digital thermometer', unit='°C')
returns 37.7 °C
